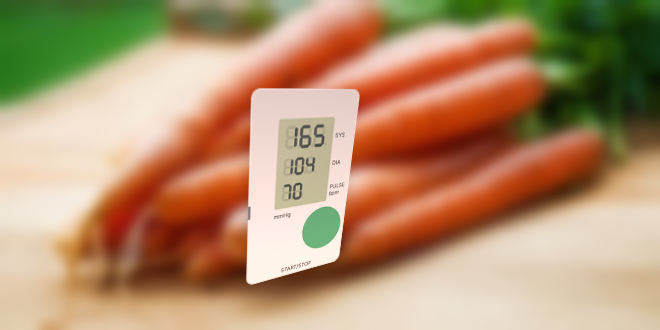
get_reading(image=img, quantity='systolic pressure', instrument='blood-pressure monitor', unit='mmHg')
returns 165 mmHg
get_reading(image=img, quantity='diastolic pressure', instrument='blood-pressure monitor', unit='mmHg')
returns 104 mmHg
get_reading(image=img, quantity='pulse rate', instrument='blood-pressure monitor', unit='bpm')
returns 70 bpm
